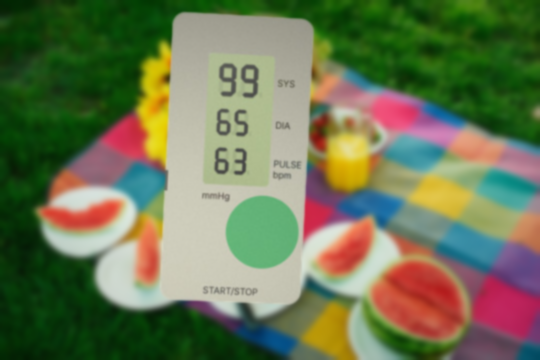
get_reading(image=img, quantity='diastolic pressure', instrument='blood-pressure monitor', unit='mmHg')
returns 65 mmHg
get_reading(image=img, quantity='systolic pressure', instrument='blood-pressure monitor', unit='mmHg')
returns 99 mmHg
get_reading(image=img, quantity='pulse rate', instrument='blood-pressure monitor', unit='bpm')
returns 63 bpm
